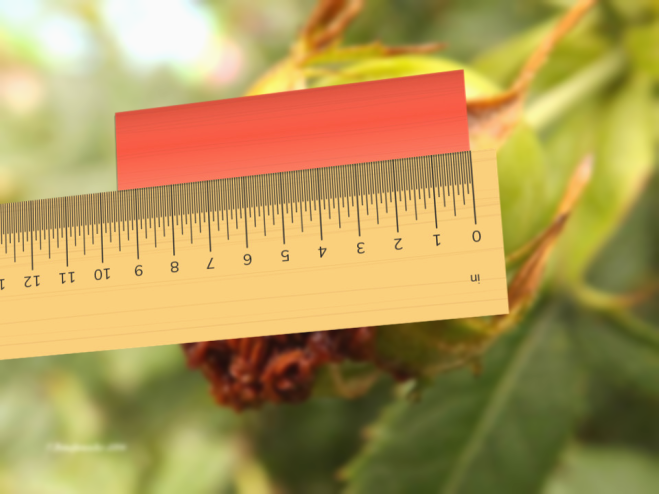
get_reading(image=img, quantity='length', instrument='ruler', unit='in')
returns 9.5 in
